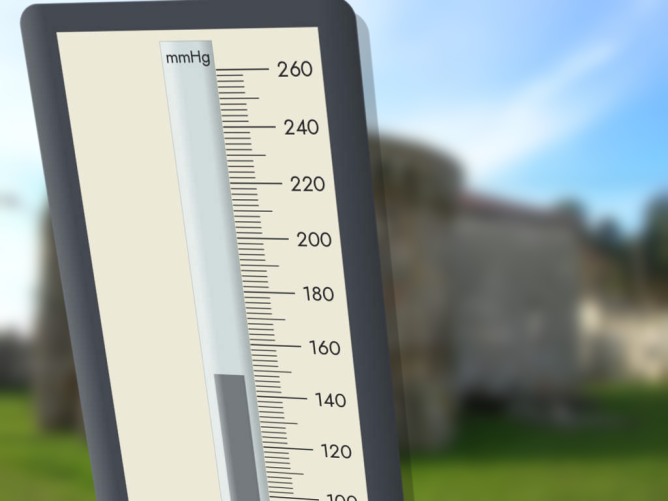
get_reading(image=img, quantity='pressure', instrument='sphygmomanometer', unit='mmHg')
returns 148 mmHg
